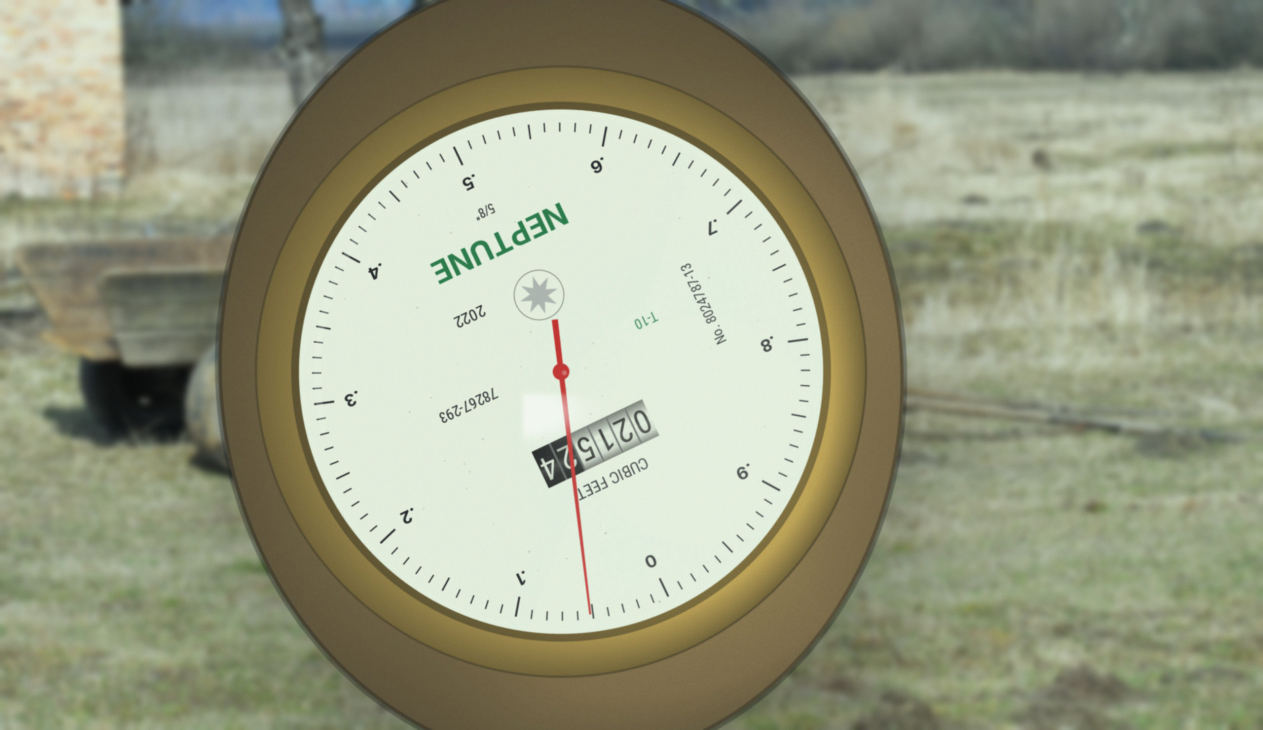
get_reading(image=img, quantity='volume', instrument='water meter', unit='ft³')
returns 21524.05 ft³
